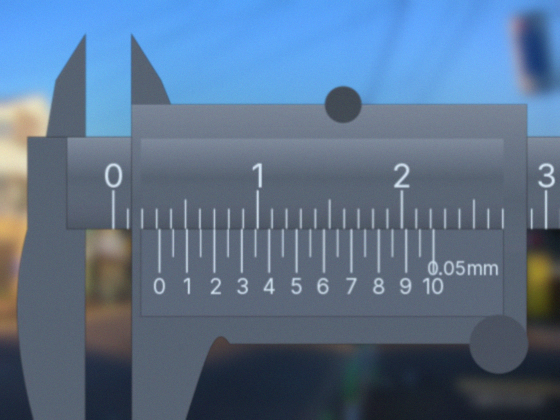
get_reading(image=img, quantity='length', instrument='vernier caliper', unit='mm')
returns 3.2 mm
